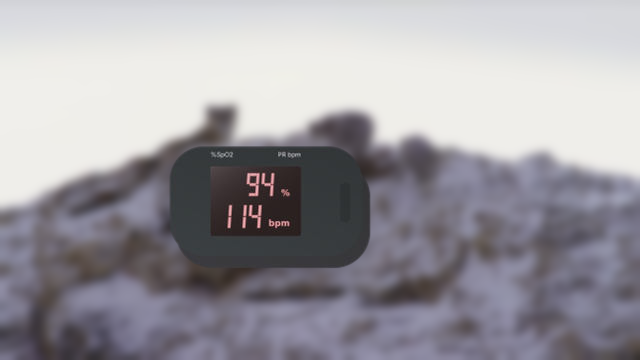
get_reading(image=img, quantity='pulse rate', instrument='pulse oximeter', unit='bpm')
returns 114 bpm
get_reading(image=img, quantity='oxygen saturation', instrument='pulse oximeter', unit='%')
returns 94 %
